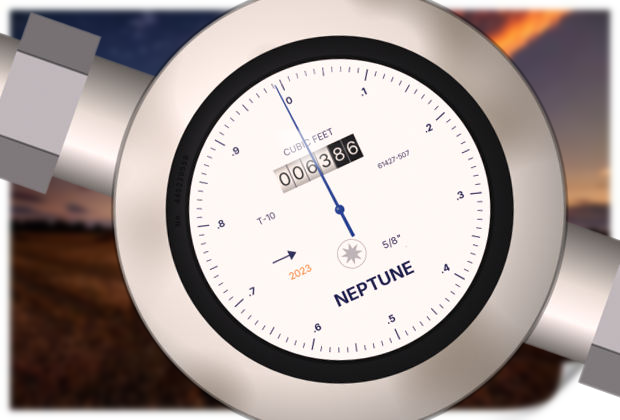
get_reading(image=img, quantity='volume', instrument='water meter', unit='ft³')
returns 6385.99 ft³
